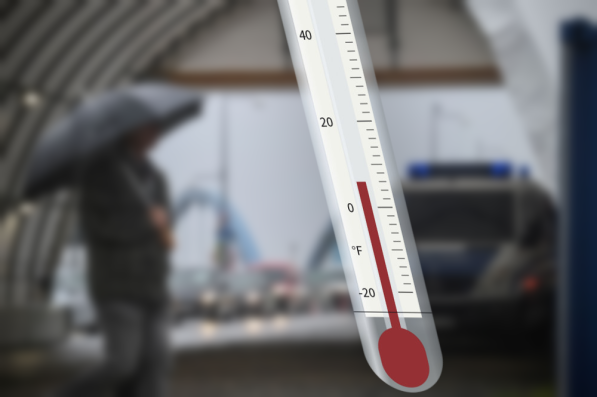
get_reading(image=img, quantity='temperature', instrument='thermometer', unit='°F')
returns 6 °F
